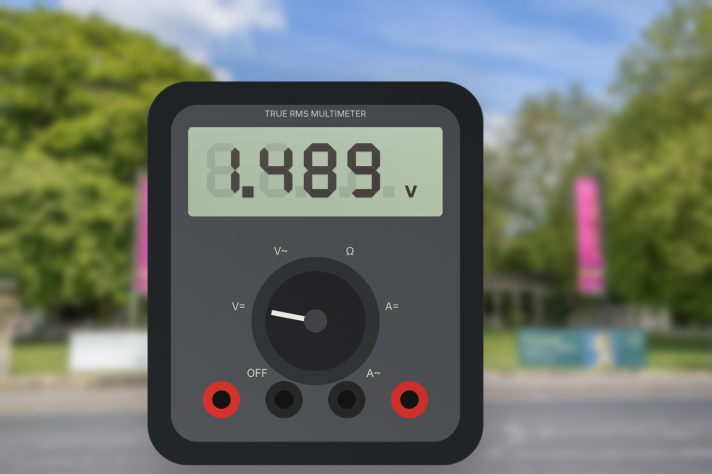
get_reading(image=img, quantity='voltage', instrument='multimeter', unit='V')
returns 1.489 V
